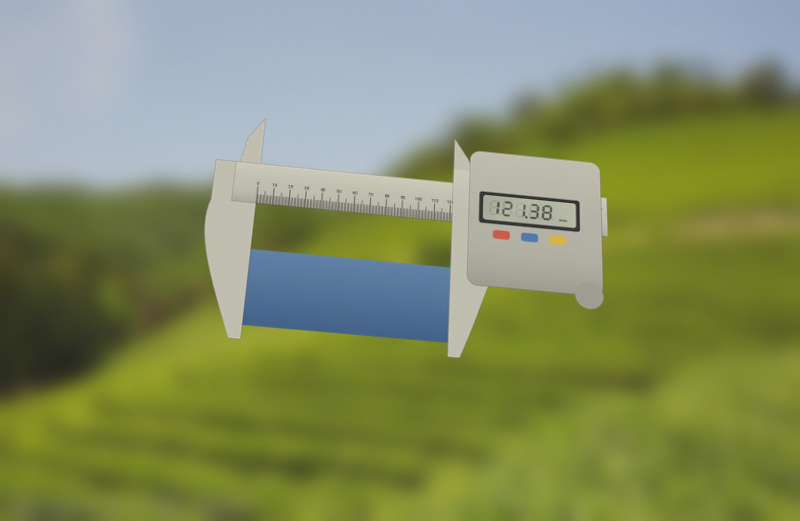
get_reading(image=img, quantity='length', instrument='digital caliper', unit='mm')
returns 121.38 mm
